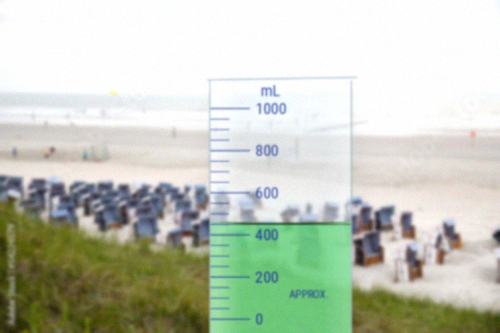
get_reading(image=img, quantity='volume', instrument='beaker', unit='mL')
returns 450 mL
